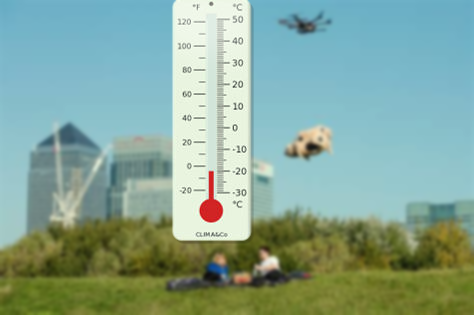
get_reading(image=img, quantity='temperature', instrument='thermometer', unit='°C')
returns -20 °C
